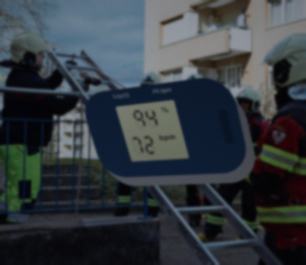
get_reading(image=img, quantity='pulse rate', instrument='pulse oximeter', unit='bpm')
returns 72 bpm
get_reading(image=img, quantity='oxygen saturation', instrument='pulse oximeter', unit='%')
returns 94 %
